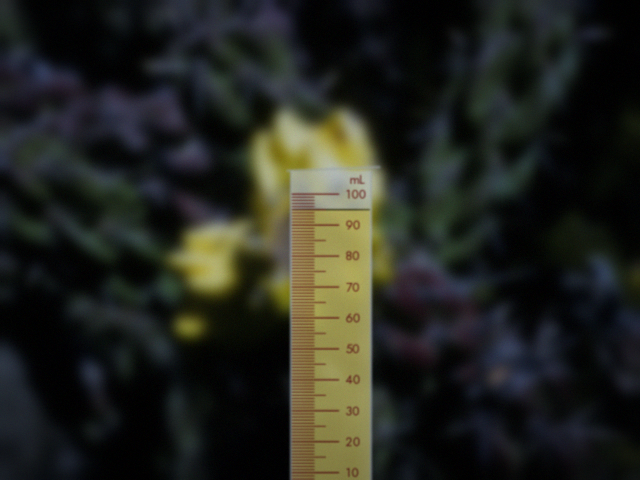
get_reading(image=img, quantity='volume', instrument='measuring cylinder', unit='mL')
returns 95 mL
